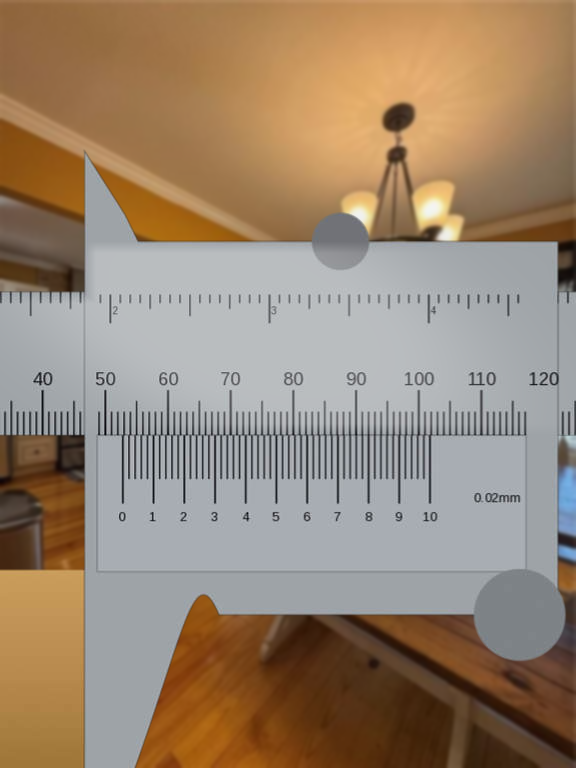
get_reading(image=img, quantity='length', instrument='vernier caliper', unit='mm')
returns 52.8 mm
